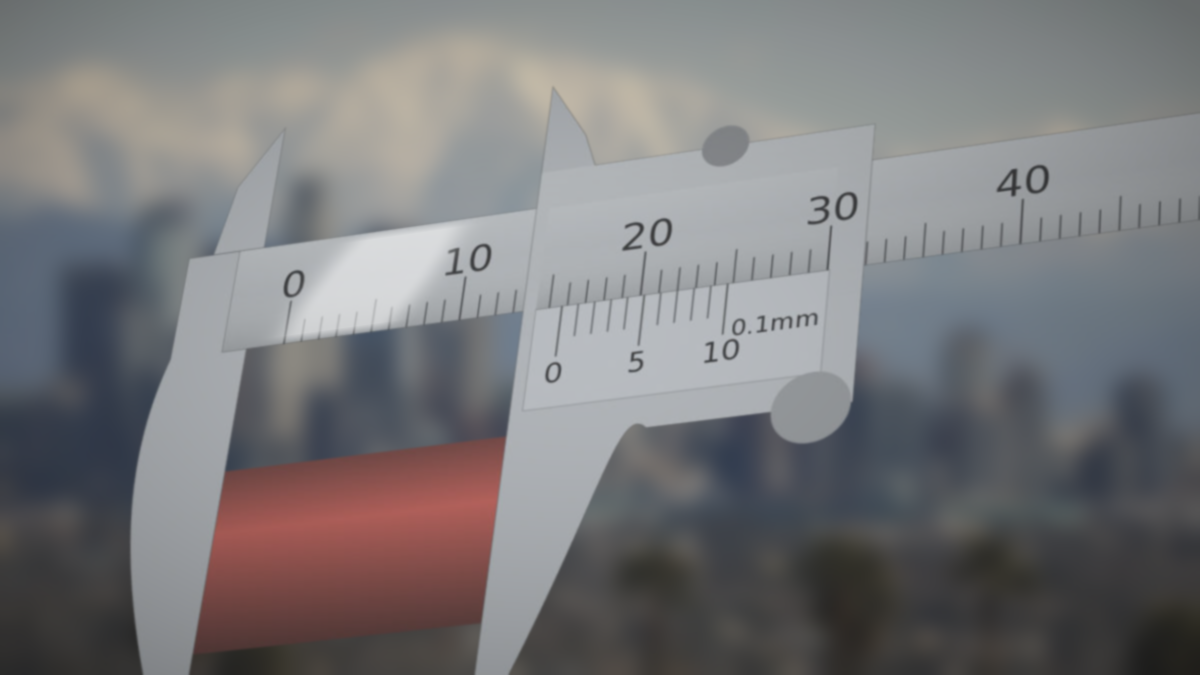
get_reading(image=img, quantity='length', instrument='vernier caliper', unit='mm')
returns 15.7 mm
